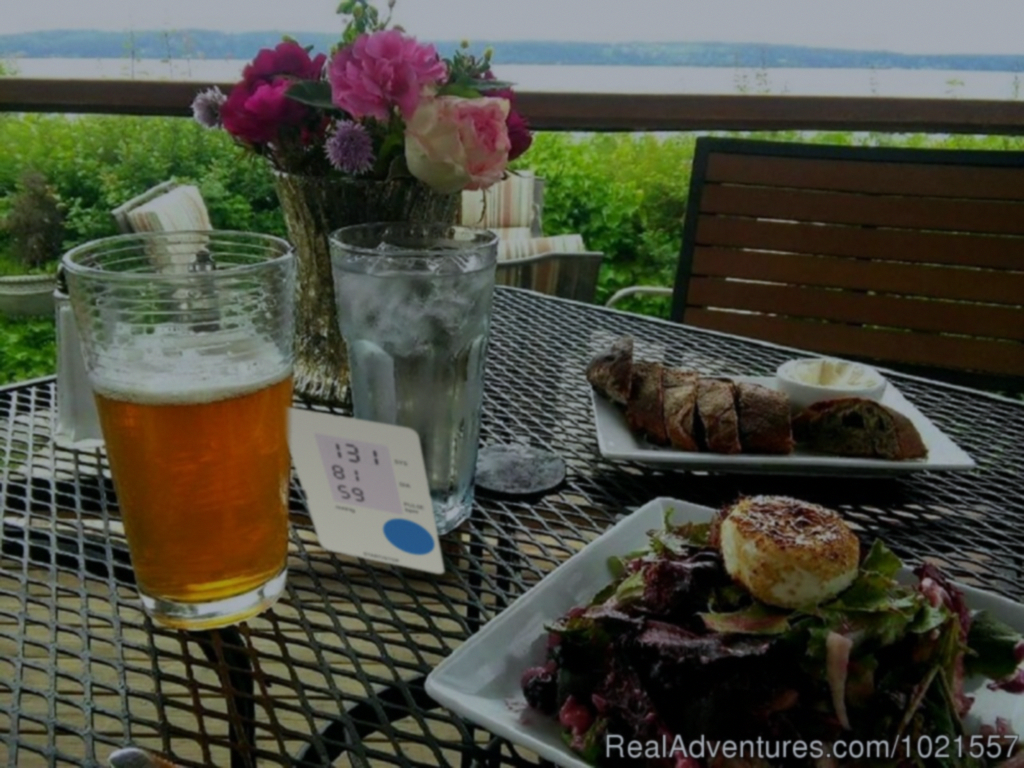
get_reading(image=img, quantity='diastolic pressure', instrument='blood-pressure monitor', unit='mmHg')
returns 81 mmHg
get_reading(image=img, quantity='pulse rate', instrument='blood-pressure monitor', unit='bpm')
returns 59 bpm
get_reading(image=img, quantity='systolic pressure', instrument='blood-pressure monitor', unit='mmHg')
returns 131 mmHg
